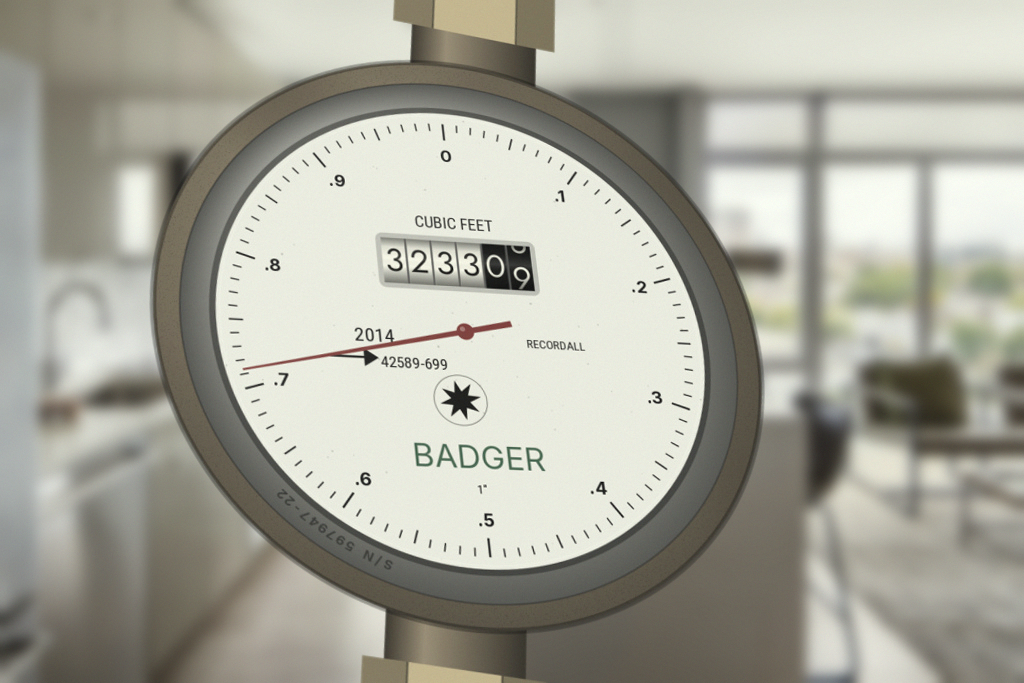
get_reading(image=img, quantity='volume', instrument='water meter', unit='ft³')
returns 323308.71 ft³
